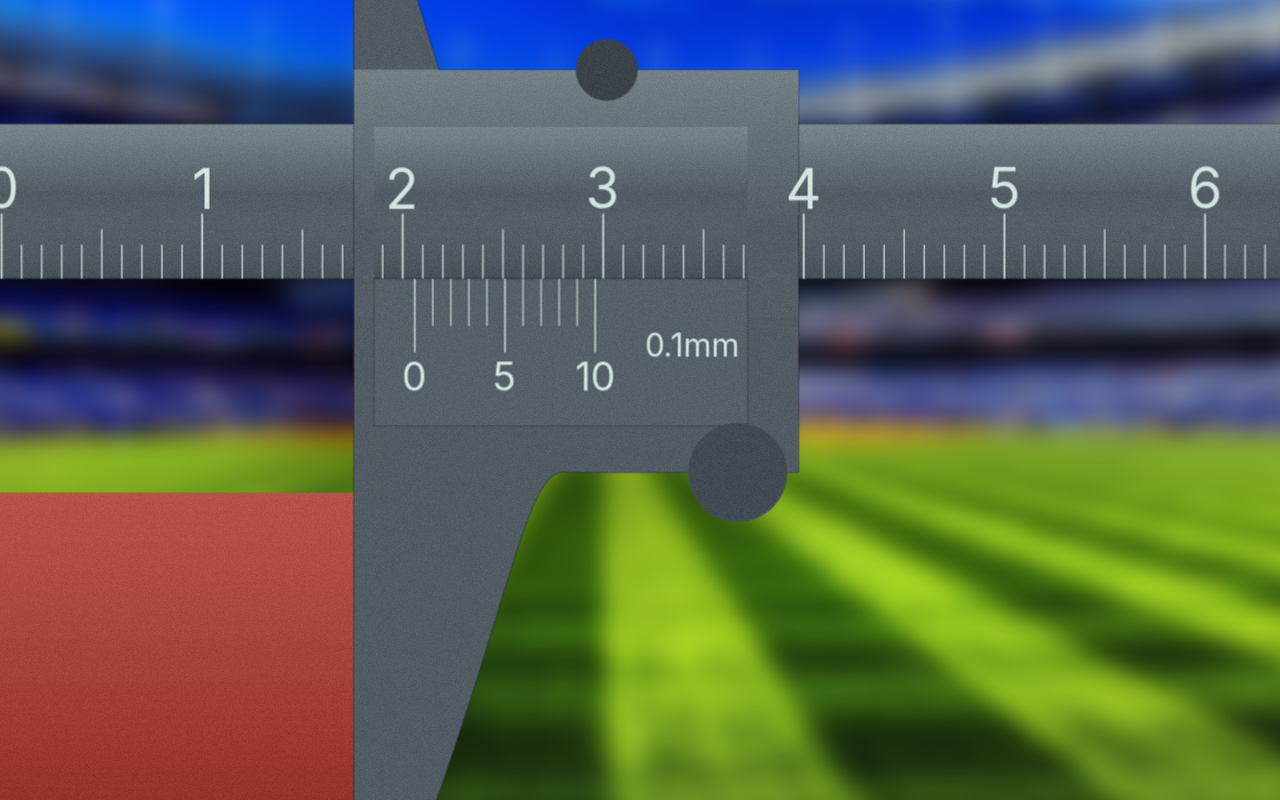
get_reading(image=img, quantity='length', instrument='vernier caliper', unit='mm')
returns 20.6 mm
